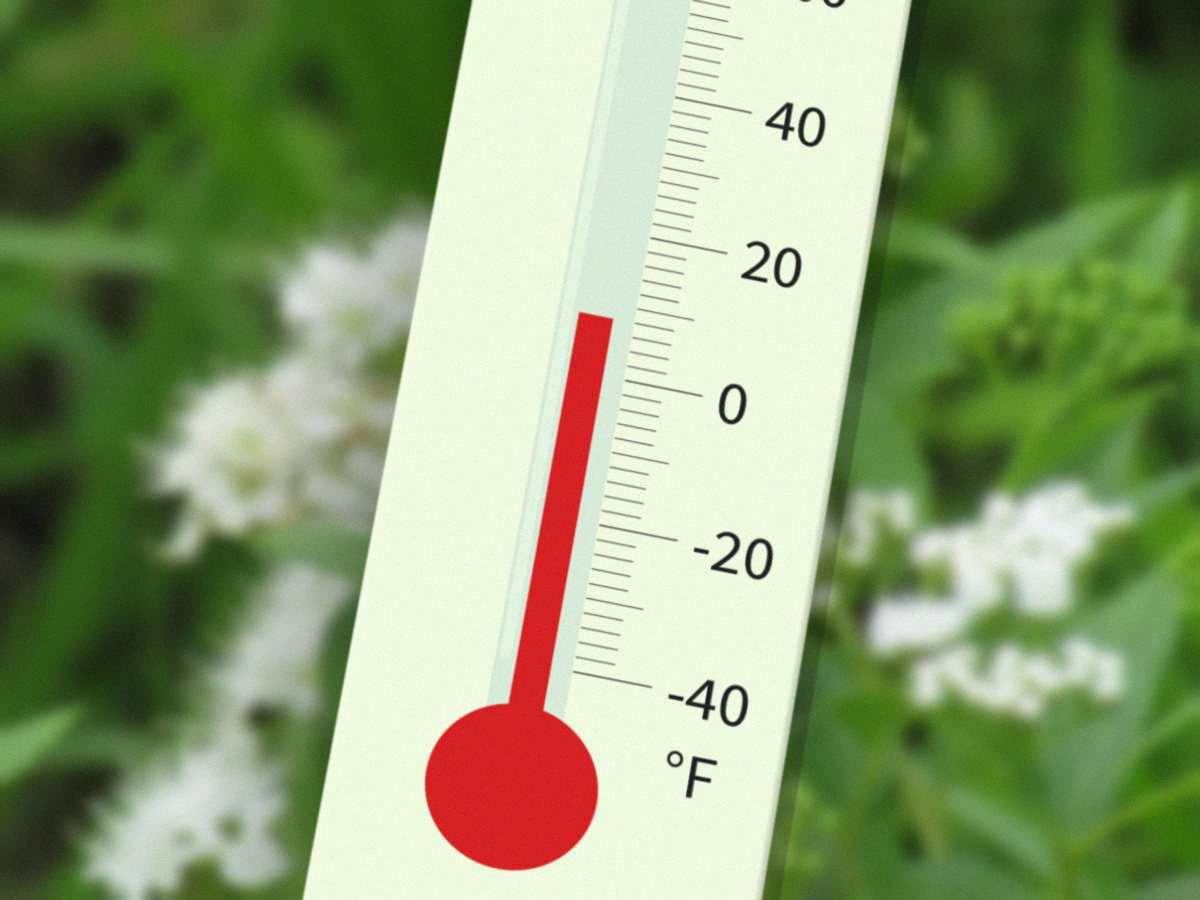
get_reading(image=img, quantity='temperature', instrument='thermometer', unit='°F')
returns 8 °F
